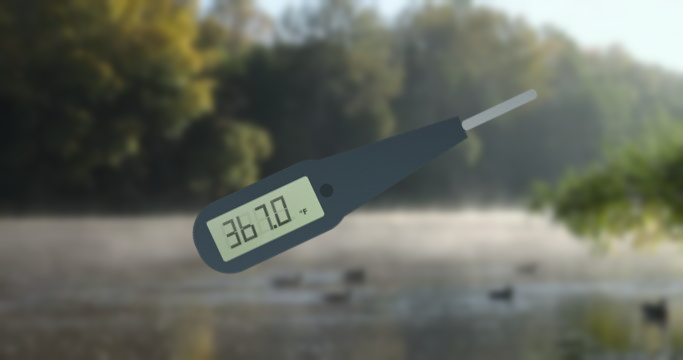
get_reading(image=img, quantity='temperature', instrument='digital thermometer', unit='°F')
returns 367.0 °F
